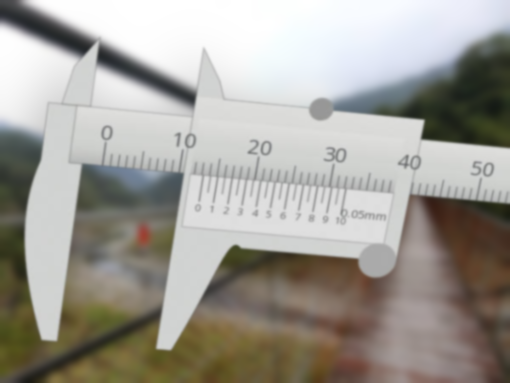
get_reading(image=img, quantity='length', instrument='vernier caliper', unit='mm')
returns 13.2 mm
